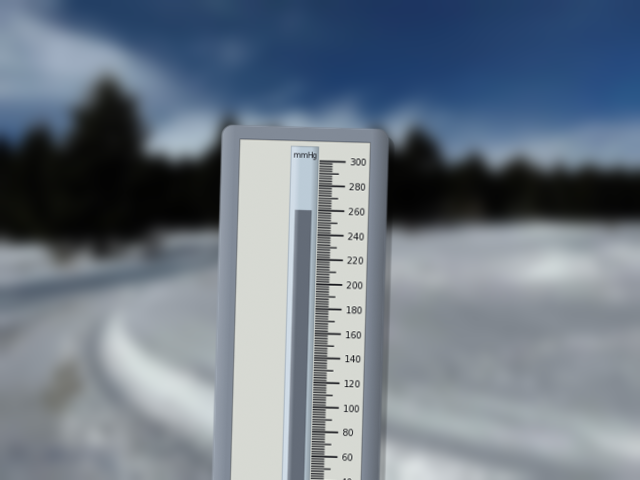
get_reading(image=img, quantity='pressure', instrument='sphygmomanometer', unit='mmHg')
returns 260 mmHg
